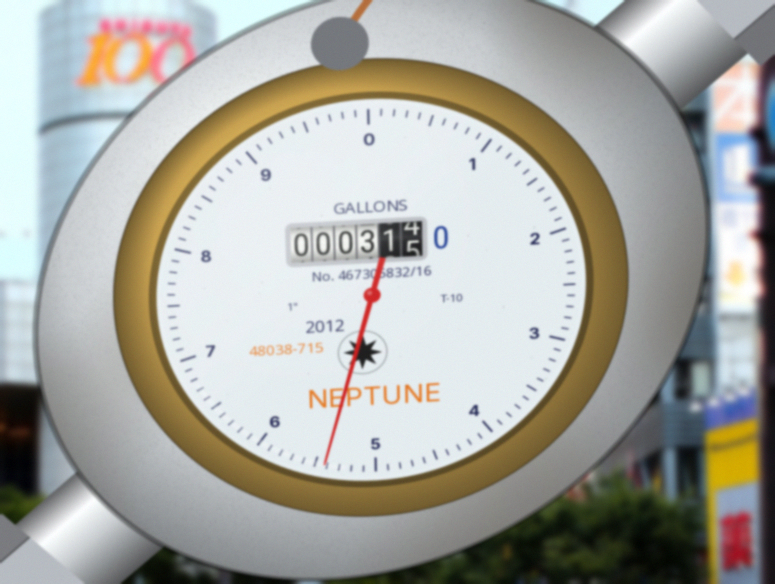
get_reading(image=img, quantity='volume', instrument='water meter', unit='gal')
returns 3145.4 gal
